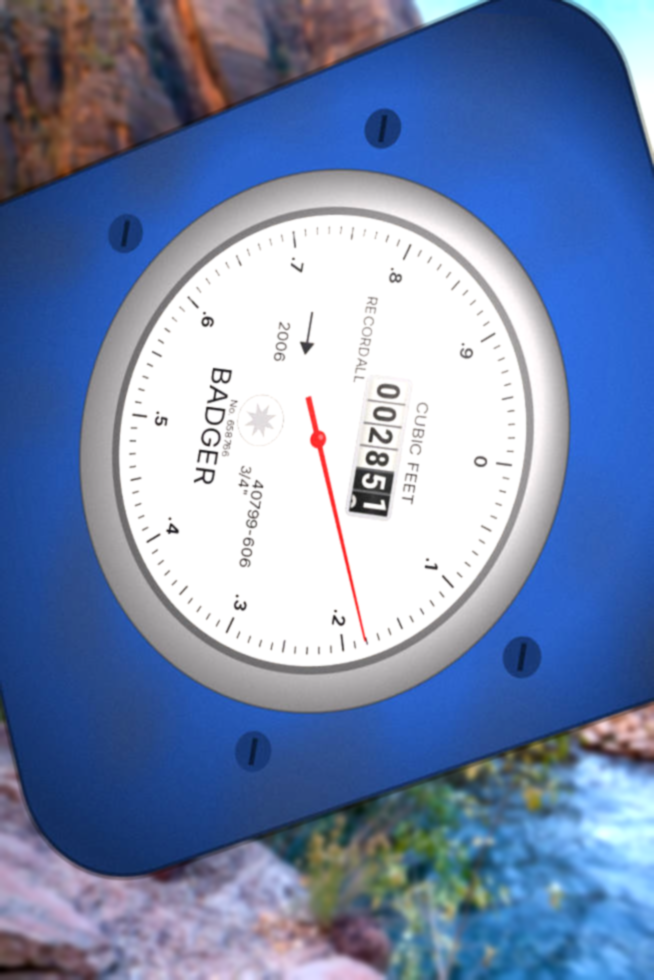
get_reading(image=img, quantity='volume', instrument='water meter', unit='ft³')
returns 2851.18 ft³
